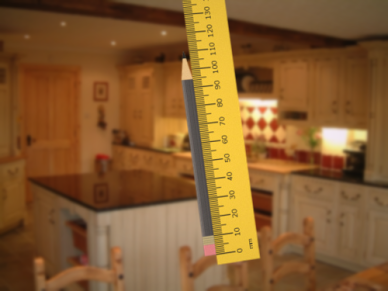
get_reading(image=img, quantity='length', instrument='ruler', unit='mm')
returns 110 mm
